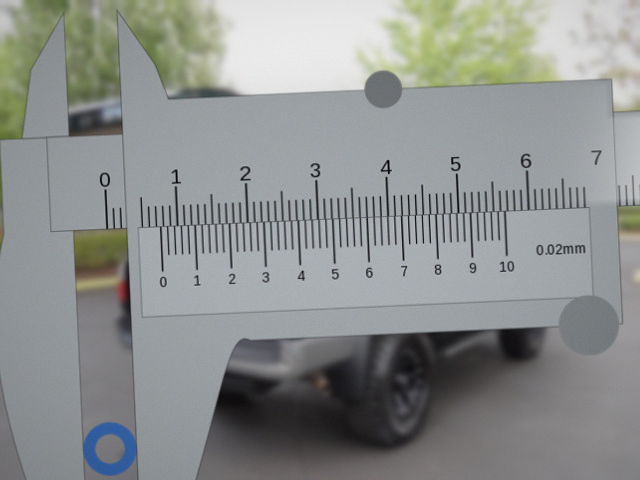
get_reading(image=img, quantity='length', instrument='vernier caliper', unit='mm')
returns 7.6 mm
